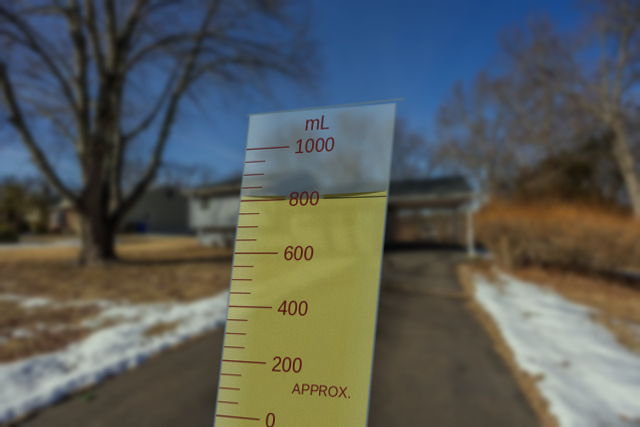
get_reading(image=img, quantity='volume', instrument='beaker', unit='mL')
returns 800 mL
